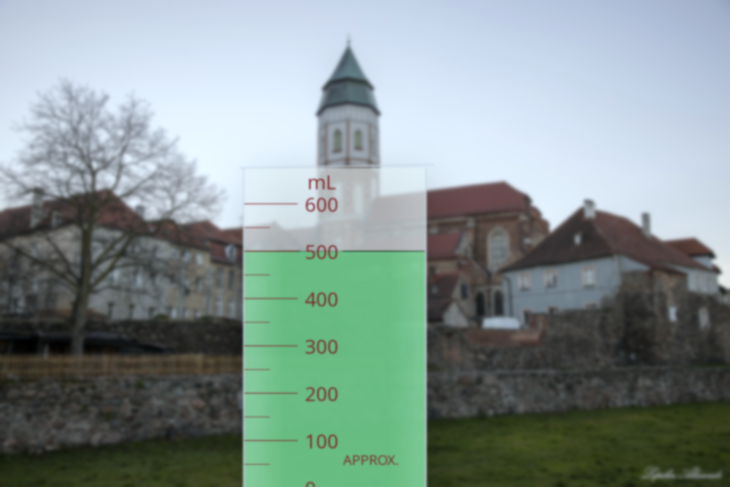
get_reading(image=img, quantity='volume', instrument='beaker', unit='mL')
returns 500 mL
